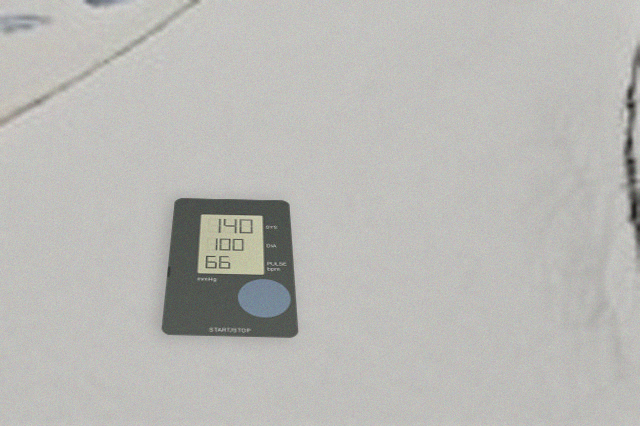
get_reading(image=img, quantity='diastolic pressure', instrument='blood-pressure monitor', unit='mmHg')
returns 100 mmHg
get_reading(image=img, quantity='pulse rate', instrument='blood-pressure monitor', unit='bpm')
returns 66 bpm
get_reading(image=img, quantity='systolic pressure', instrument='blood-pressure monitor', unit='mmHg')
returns 140 mmHg
